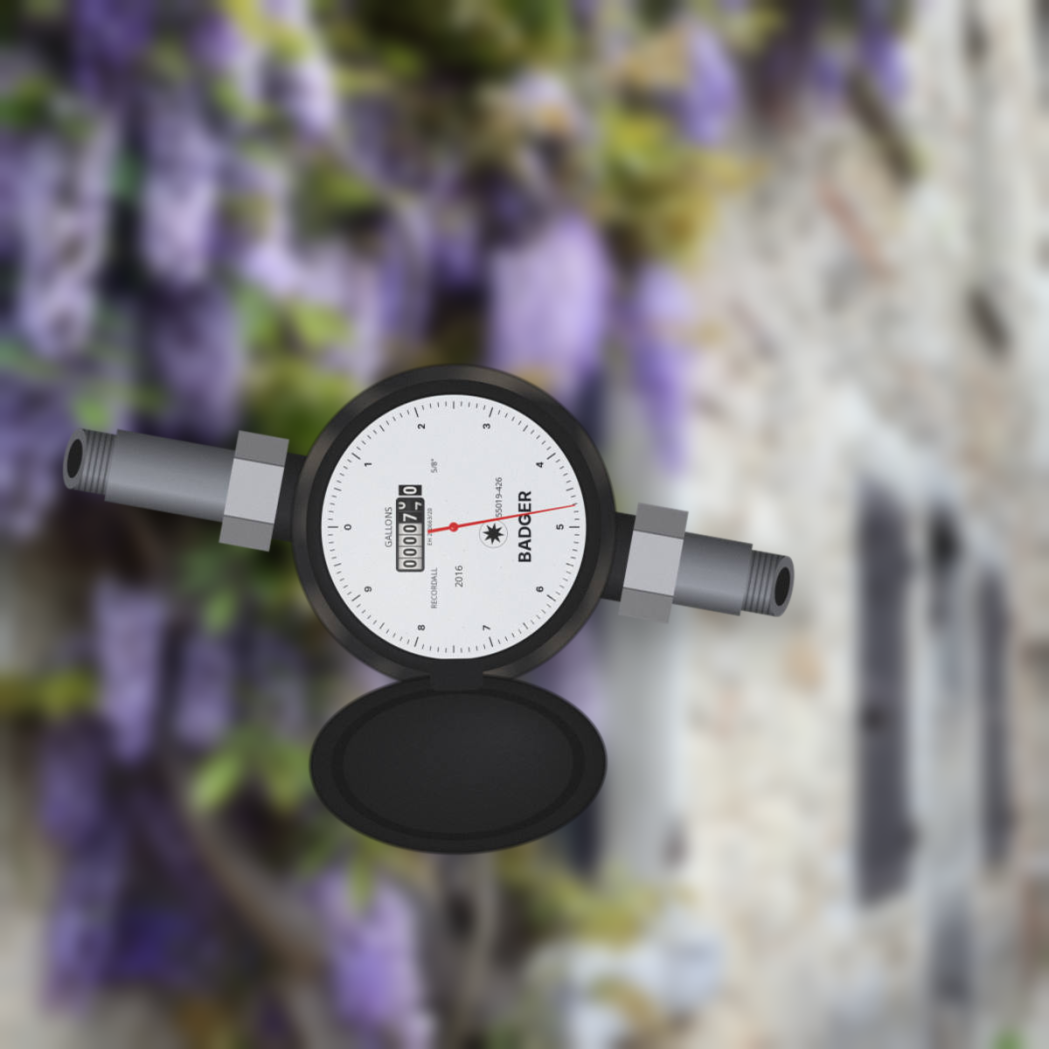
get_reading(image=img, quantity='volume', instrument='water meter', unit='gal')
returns 764.7 gal
